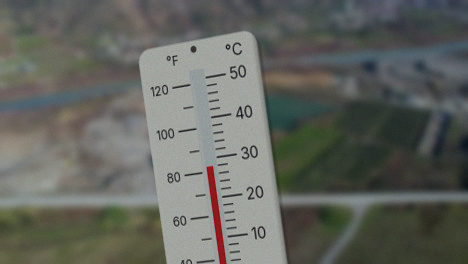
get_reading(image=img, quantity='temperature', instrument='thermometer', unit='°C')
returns 28 °C
